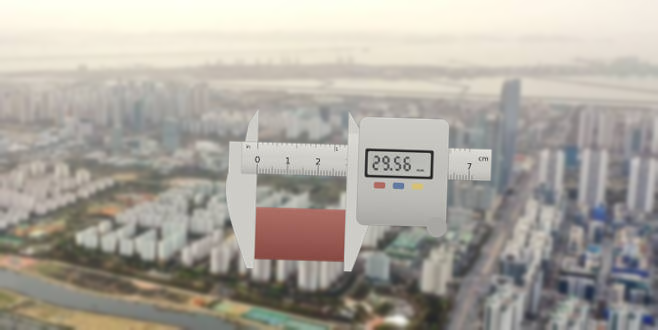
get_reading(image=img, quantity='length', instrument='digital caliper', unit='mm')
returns 29.56 mm
